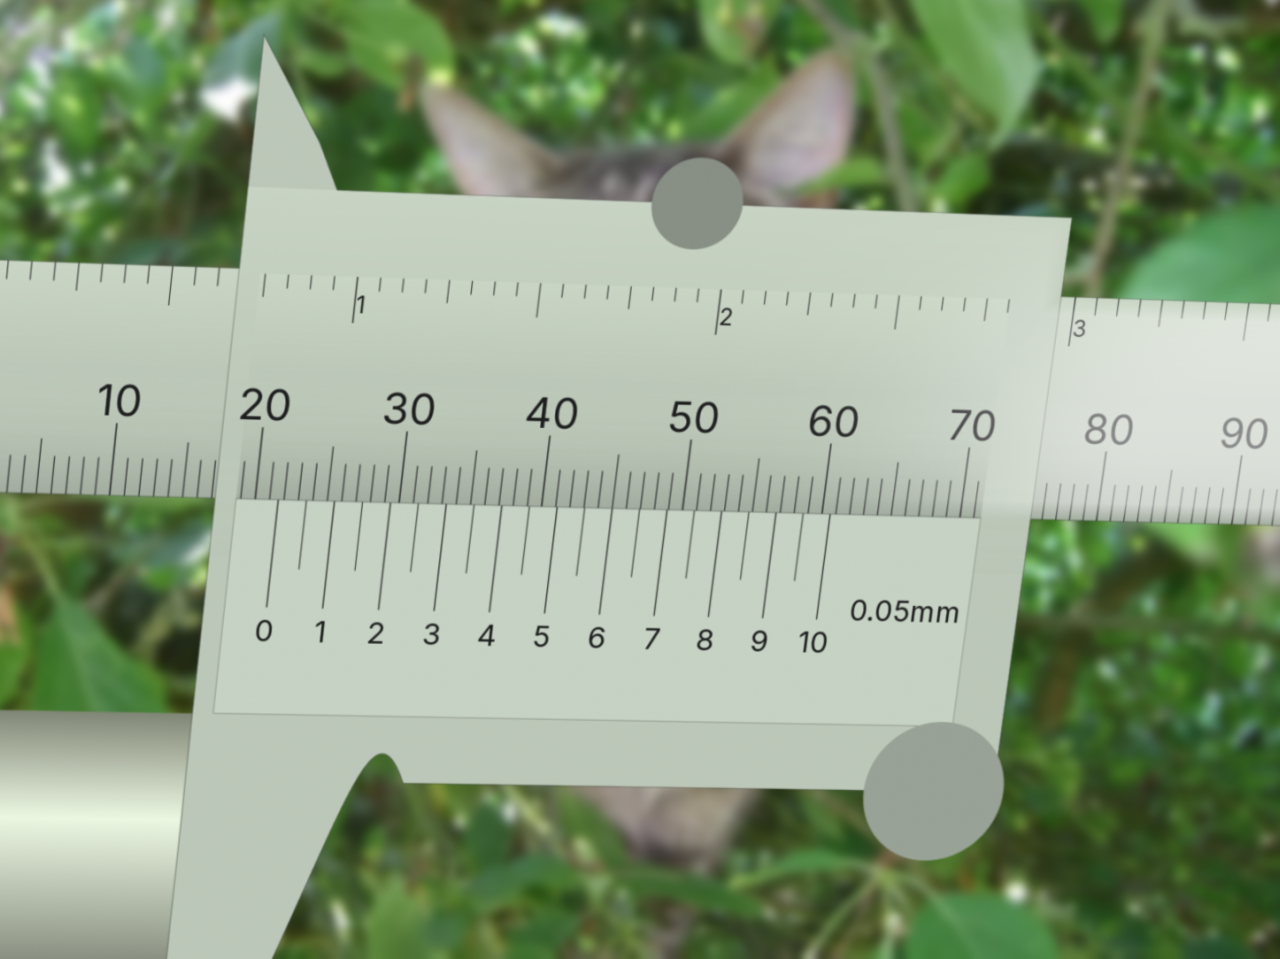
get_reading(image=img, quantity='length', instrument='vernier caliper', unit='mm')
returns 21.6 mm
